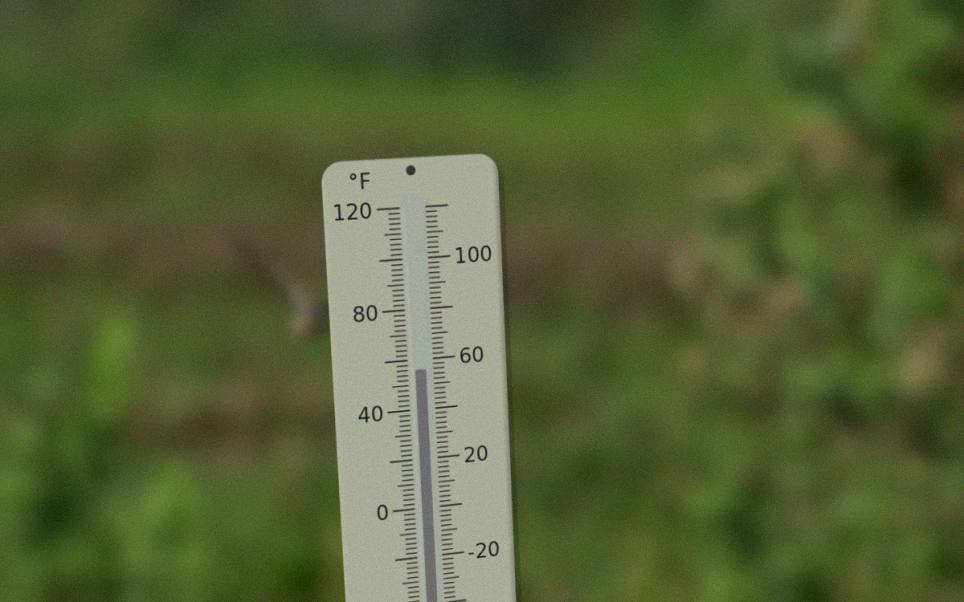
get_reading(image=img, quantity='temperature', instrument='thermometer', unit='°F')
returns 56 °F
